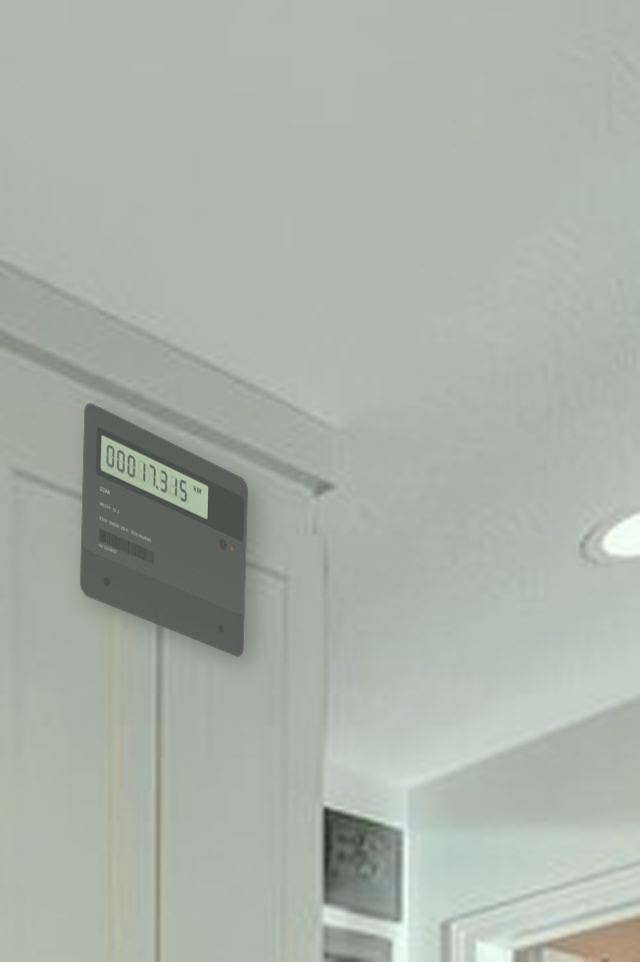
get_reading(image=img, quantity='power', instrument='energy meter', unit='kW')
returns 17.315 kW
